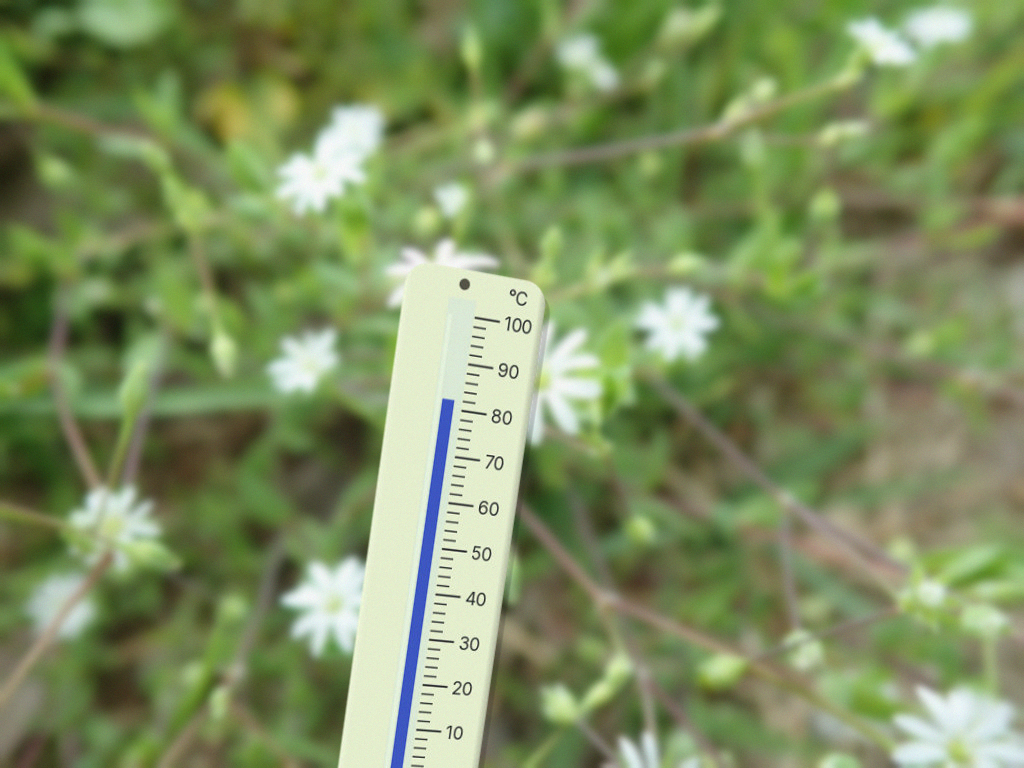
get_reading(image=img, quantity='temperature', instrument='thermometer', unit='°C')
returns 82 °C
